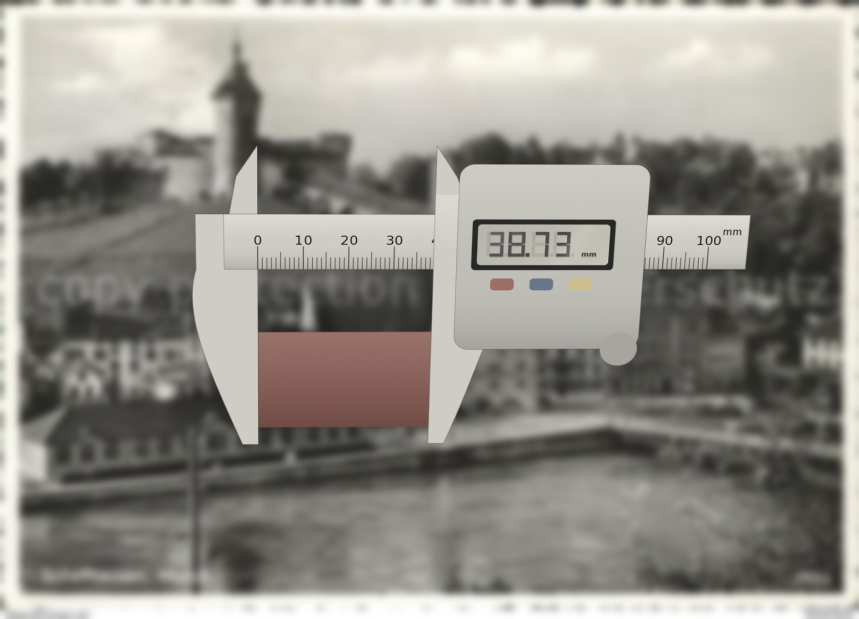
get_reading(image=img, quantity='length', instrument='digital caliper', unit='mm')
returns 38.73 mm
